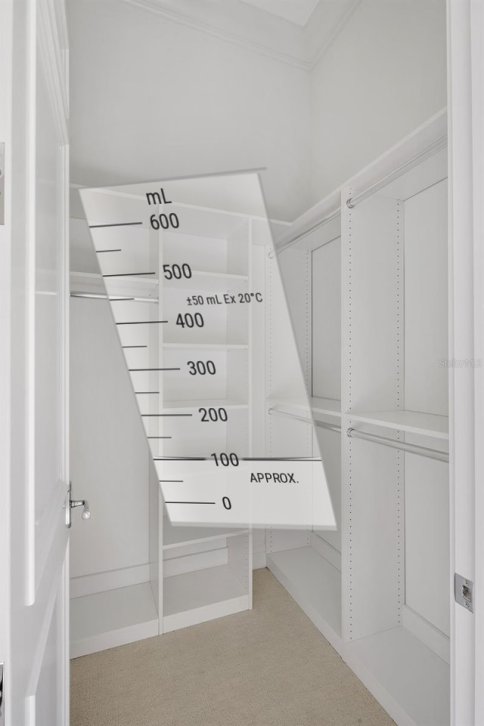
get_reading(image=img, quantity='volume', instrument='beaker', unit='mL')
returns 100 mL
